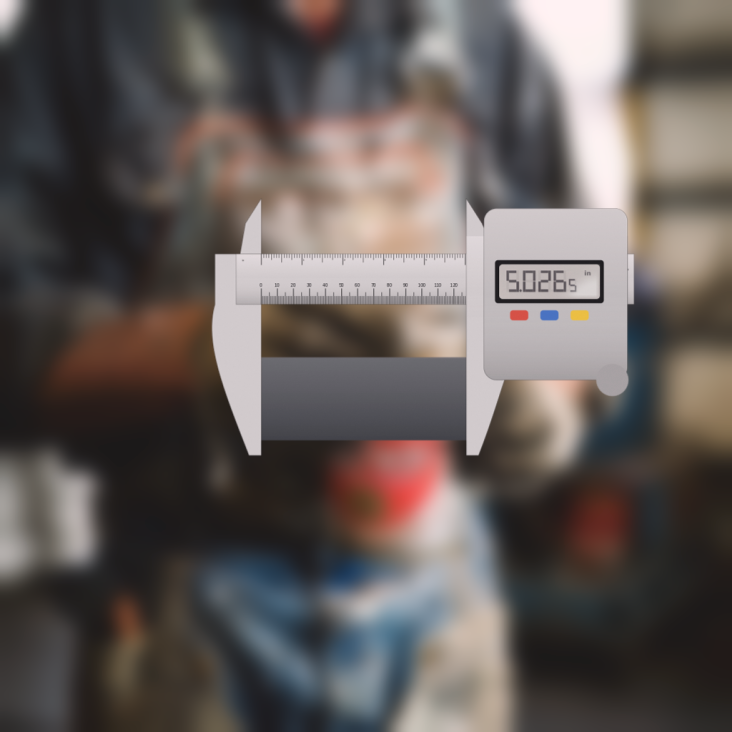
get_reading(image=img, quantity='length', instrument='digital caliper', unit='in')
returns 5.0265 in
